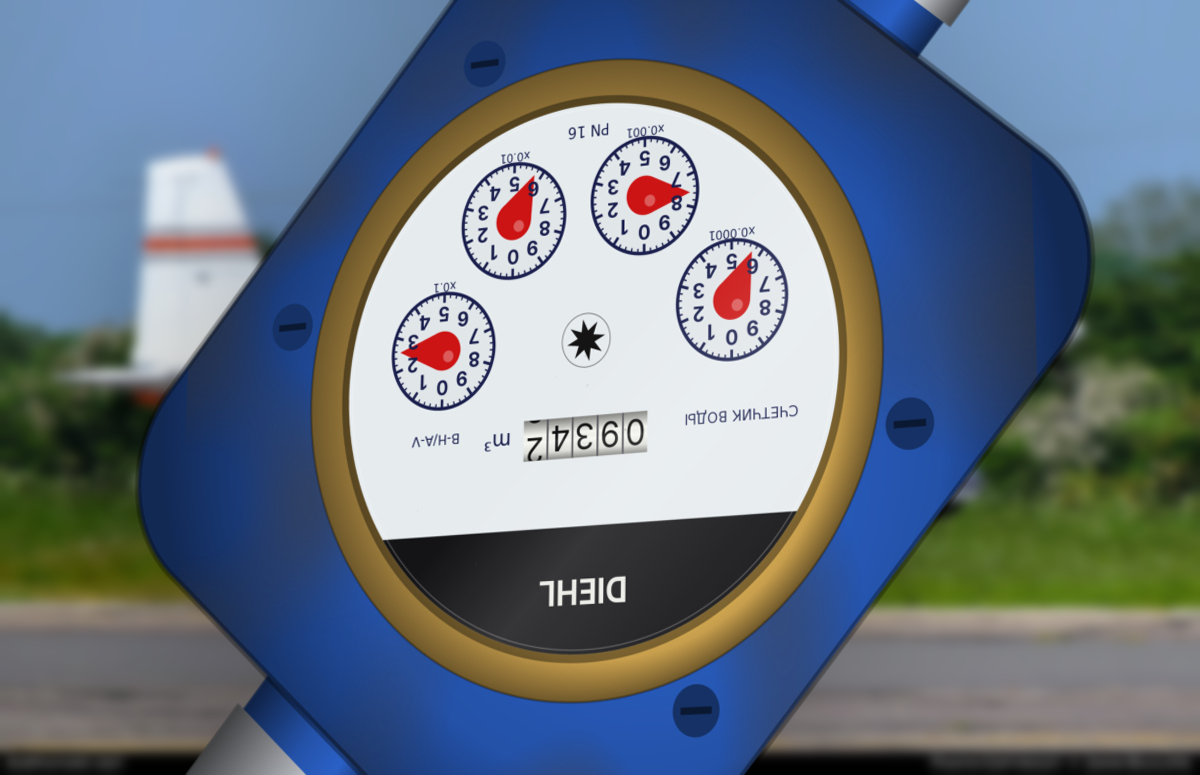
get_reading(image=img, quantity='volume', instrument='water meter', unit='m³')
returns 9342.2575 m³
